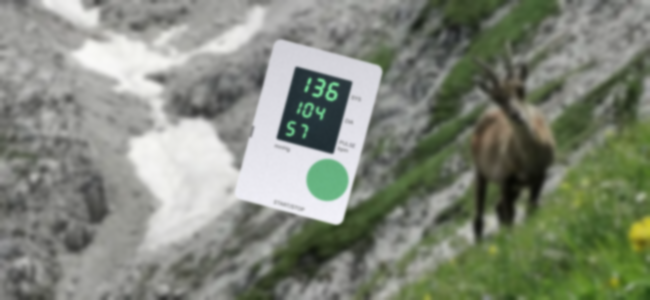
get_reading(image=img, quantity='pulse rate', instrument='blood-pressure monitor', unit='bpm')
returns 57 bpm
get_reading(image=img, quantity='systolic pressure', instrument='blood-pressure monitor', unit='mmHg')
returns 136 mmHg
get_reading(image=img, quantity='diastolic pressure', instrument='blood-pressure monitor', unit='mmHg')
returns 104 mmHg
